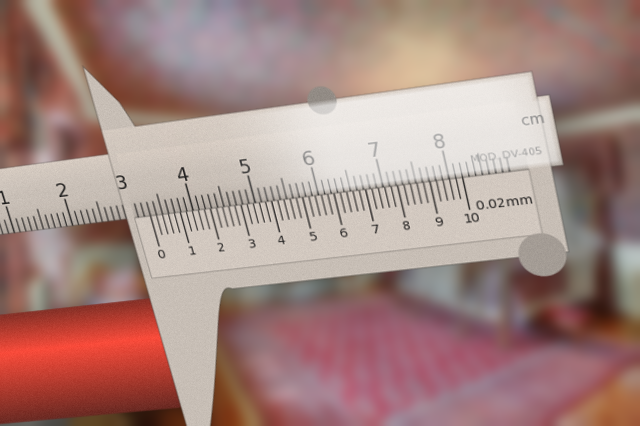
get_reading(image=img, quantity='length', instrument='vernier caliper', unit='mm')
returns 33.0 mm
